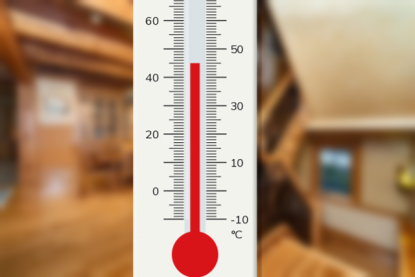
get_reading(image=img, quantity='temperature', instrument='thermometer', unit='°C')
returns 45 °C
